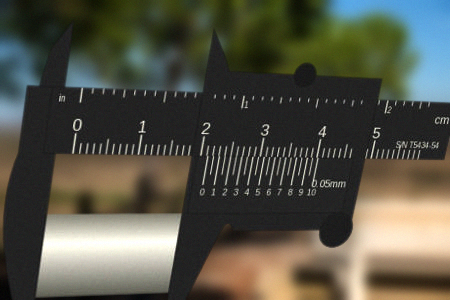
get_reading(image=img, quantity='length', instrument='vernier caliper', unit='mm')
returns 21.2 mm
